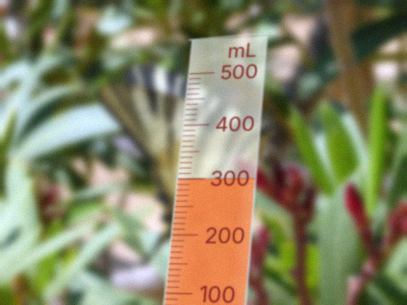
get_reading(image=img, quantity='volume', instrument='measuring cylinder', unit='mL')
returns 300 mL
